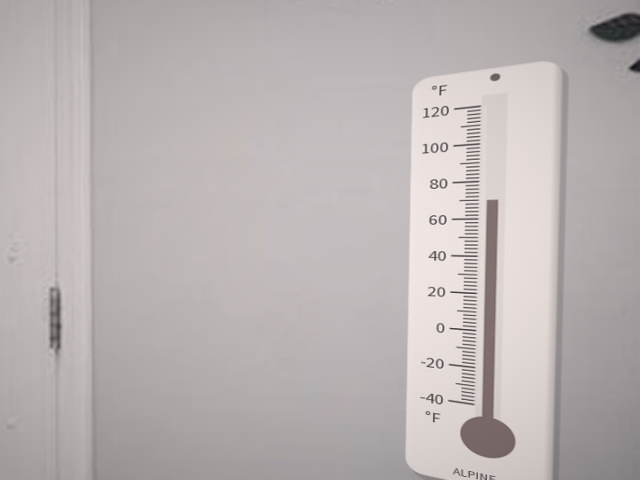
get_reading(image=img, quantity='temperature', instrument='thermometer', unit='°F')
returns 70 °F
